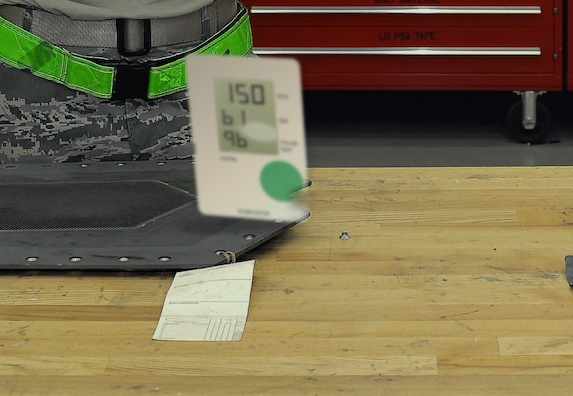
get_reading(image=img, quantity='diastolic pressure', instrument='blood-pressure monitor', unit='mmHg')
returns 61 mmHg
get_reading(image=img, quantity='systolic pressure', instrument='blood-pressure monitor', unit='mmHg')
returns 150 mmHg
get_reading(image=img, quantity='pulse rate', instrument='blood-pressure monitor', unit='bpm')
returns 96 bpm
